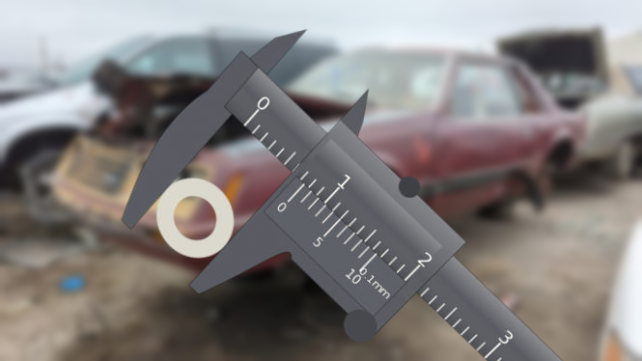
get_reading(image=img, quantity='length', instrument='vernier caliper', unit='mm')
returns 7.5 mm
